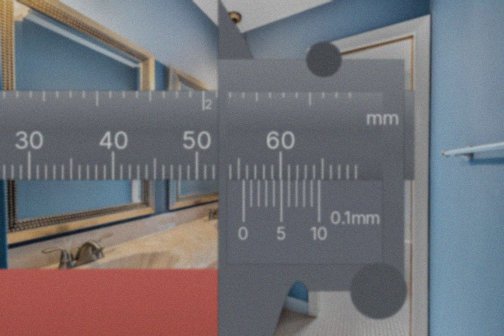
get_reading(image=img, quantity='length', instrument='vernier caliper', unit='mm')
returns 55.6 mm
